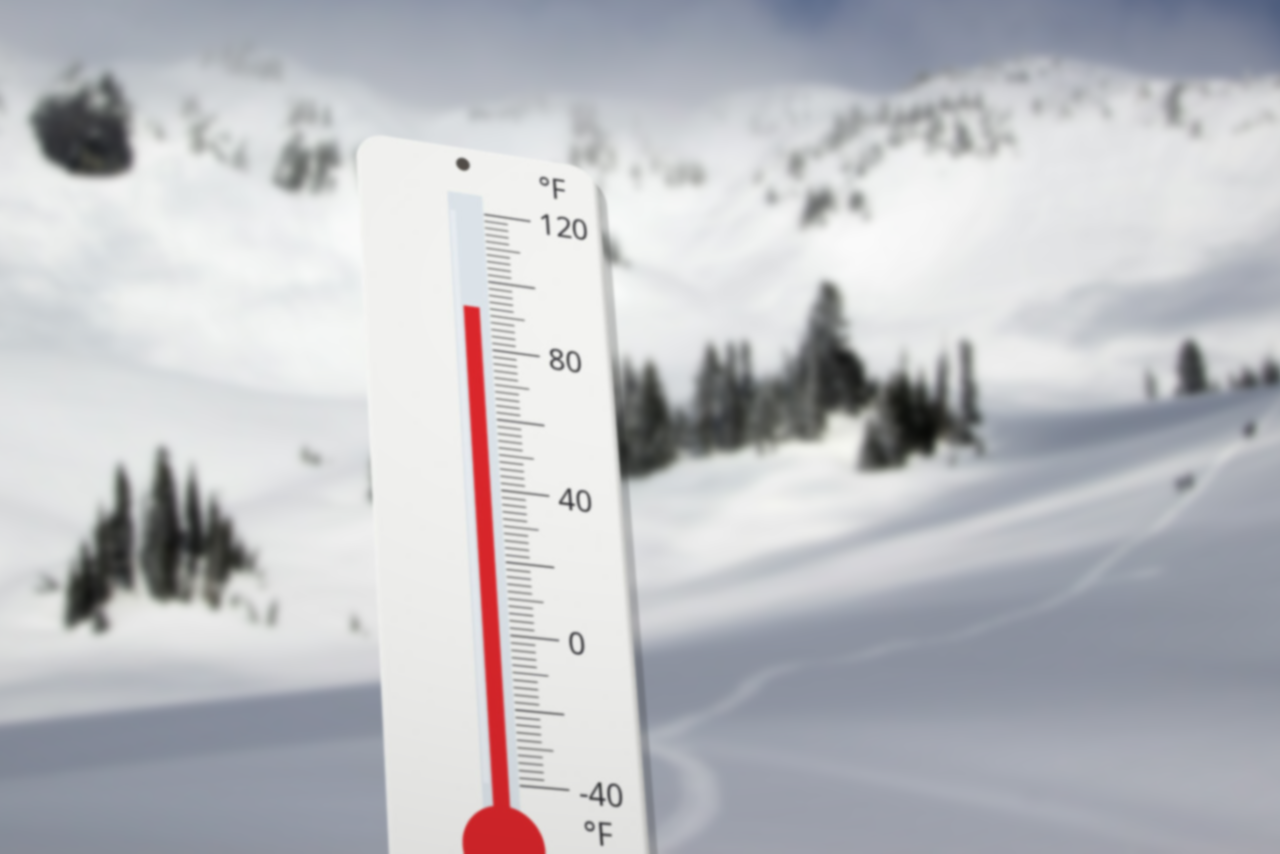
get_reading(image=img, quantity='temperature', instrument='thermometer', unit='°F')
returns 92 °F
